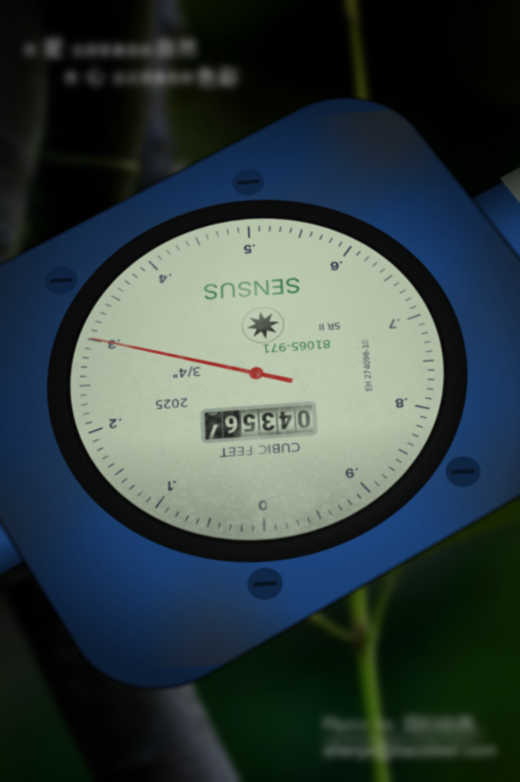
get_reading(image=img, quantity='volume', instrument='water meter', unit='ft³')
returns 43567.30 ft³
